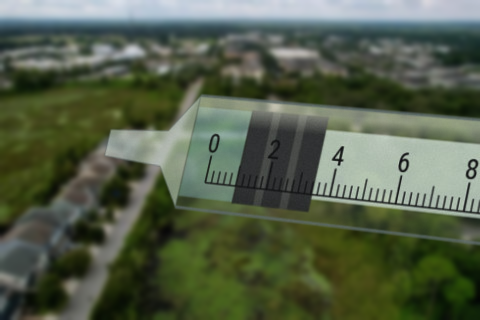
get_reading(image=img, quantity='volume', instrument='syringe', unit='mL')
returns 1 mL
